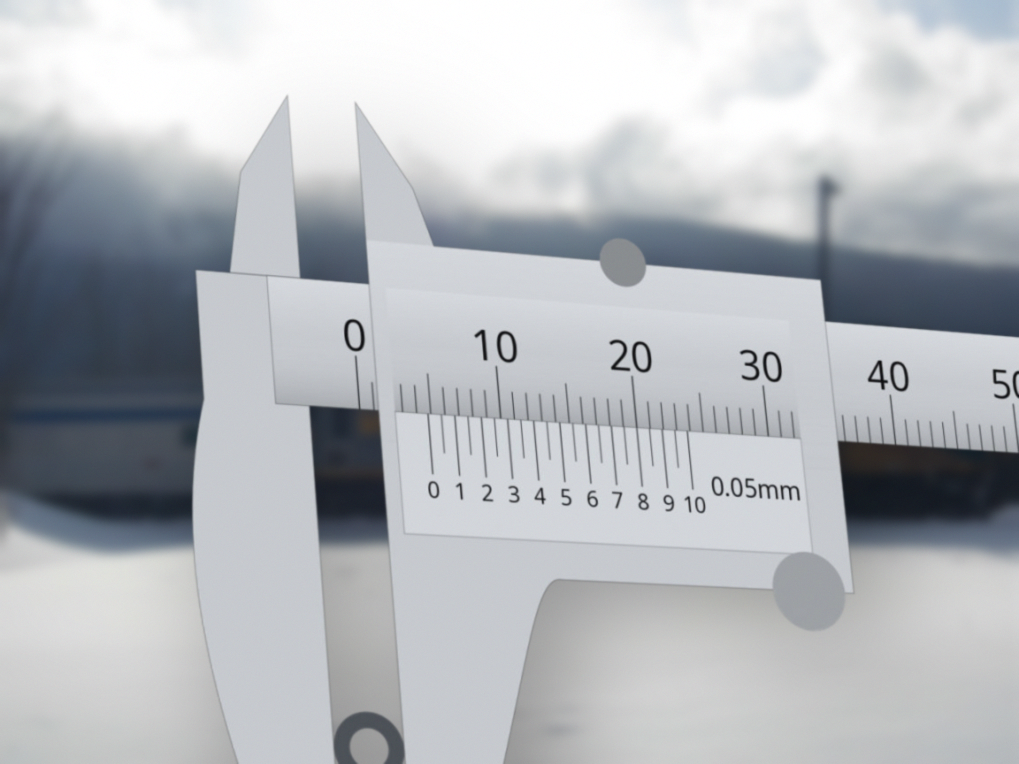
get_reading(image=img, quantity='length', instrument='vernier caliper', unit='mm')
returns 4.8 mm
